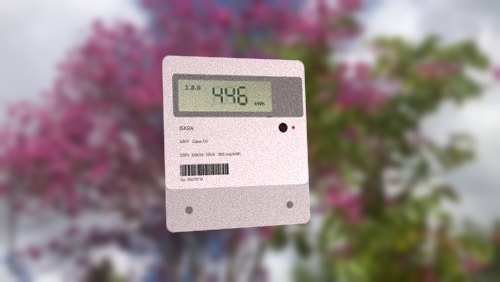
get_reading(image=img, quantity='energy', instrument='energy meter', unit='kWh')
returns 446 kWh
